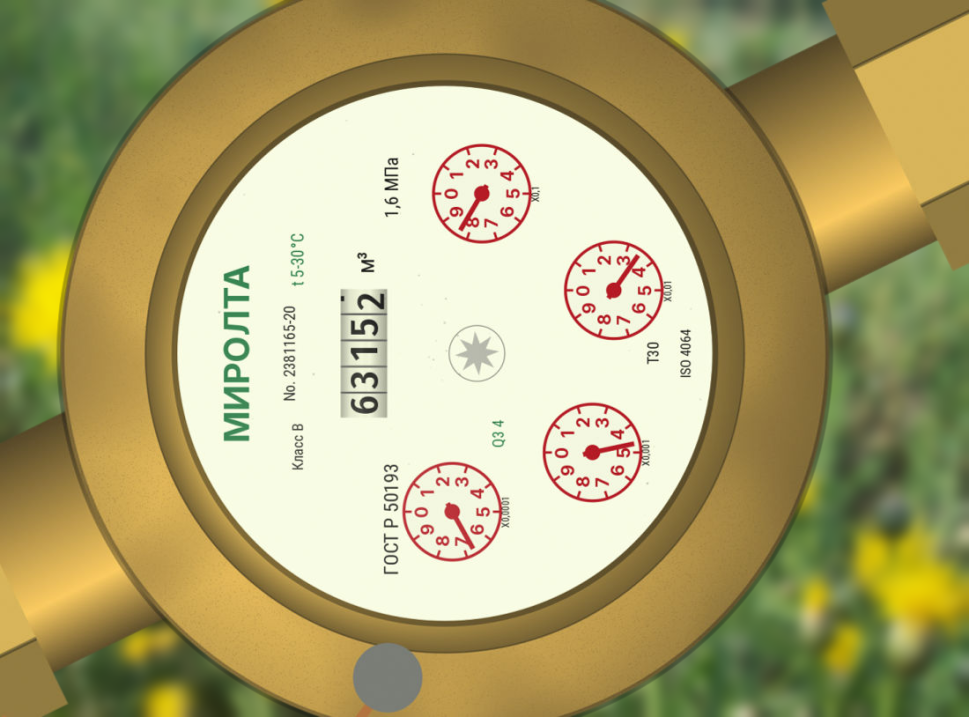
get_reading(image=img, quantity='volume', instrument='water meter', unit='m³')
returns 63151.8346 m³
